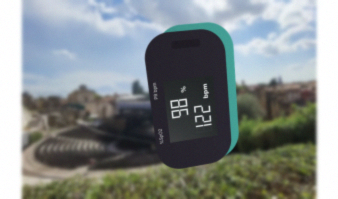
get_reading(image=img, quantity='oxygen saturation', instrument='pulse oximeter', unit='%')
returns 98 %
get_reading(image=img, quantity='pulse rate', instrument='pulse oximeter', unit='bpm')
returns 122 bpm
